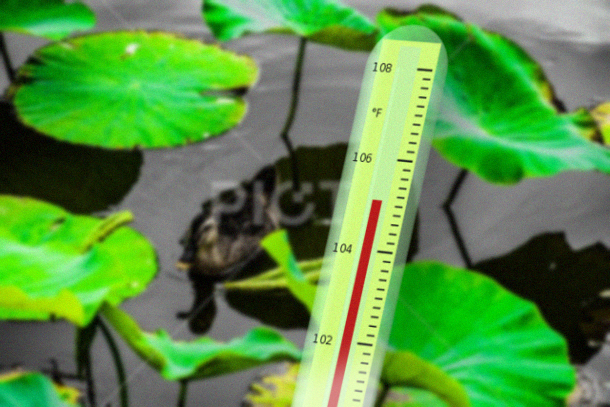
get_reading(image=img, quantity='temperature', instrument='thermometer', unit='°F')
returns 105.1 °F
